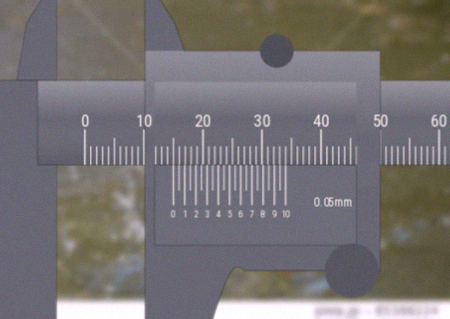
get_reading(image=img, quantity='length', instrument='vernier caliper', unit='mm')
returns 15.0 mm
